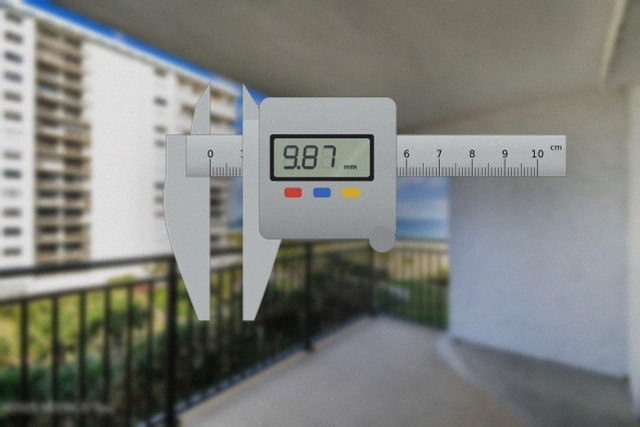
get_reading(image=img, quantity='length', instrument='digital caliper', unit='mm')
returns 9.87 mm
